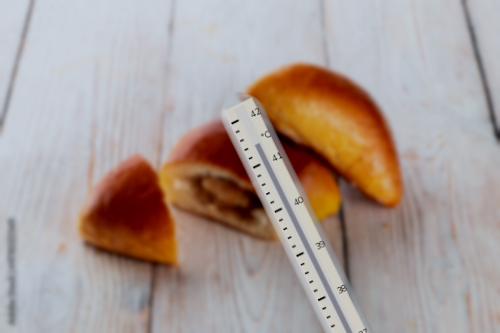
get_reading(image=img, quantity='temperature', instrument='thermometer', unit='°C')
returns 41.4 °C
